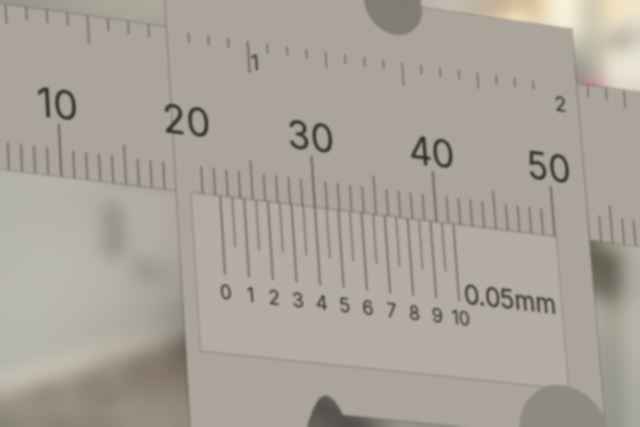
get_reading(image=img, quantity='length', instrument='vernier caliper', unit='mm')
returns 22.4 mm
